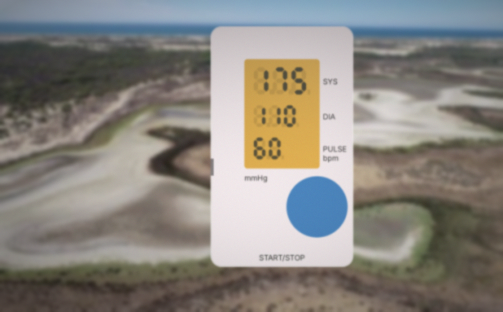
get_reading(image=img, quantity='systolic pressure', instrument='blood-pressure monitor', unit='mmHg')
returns 175 mmHg
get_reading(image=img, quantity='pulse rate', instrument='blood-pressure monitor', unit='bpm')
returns 60 bpm
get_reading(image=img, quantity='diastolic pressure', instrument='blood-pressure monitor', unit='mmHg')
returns 110 mmHg
